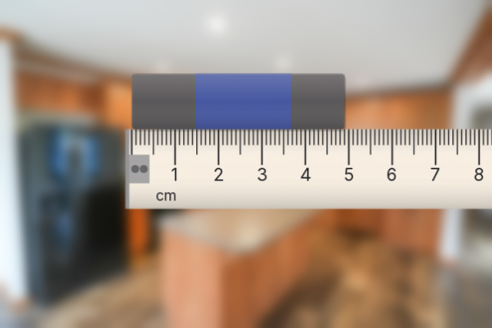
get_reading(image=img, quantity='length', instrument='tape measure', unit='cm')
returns 4.9 cm
